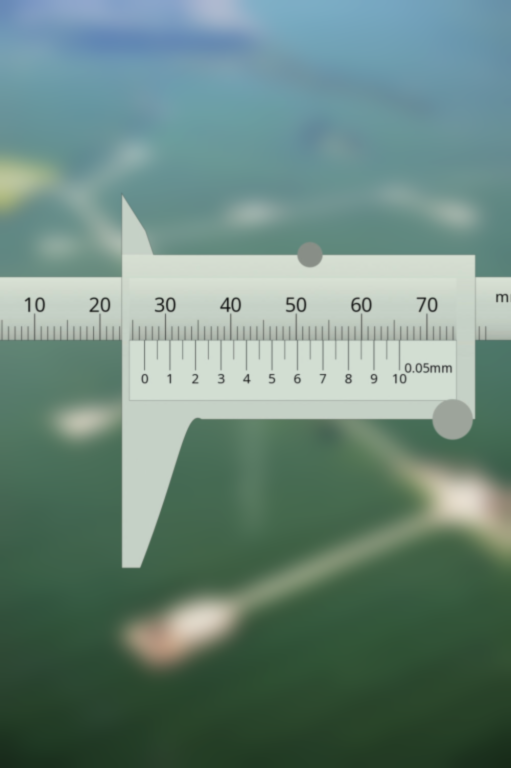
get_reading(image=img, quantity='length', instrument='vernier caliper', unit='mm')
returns 26.8 mm
